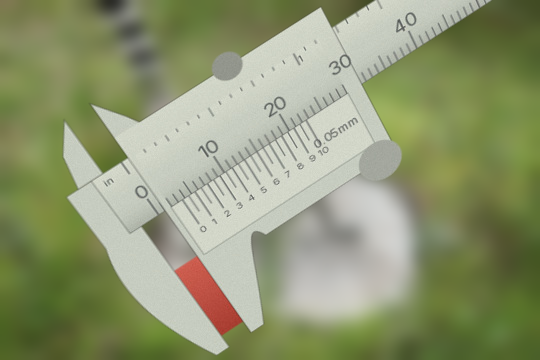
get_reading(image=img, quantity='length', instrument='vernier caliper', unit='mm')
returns 3.6 mm
